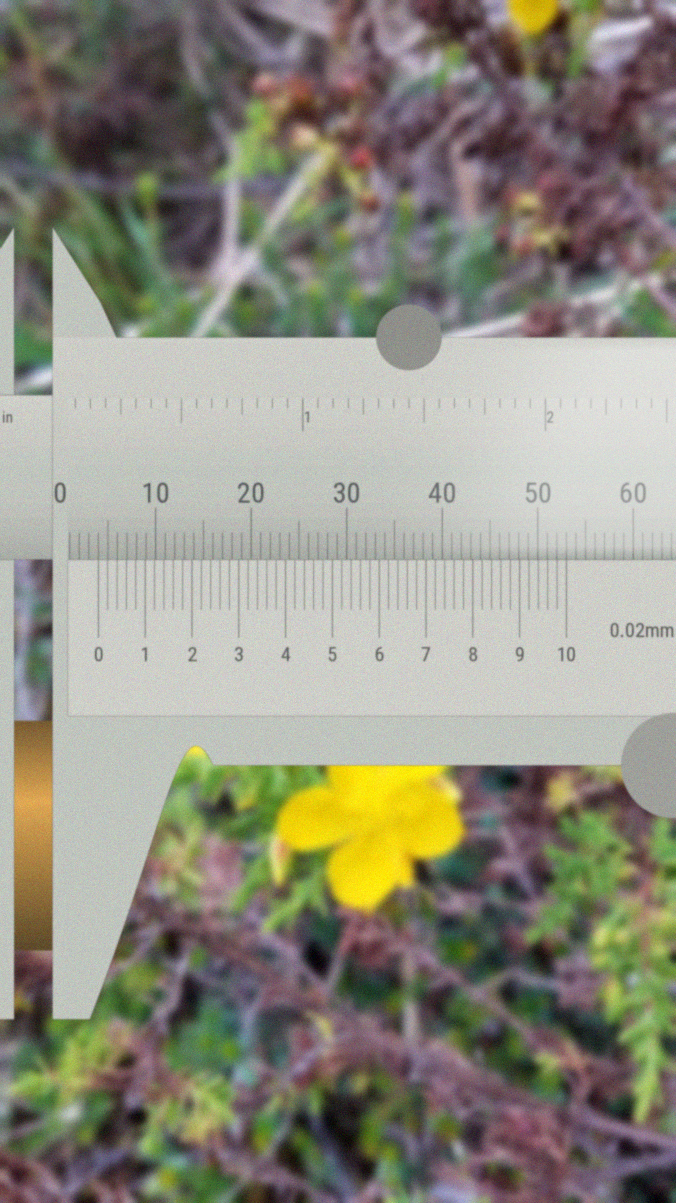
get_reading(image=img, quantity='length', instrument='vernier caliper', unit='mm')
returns 4.0 mm
